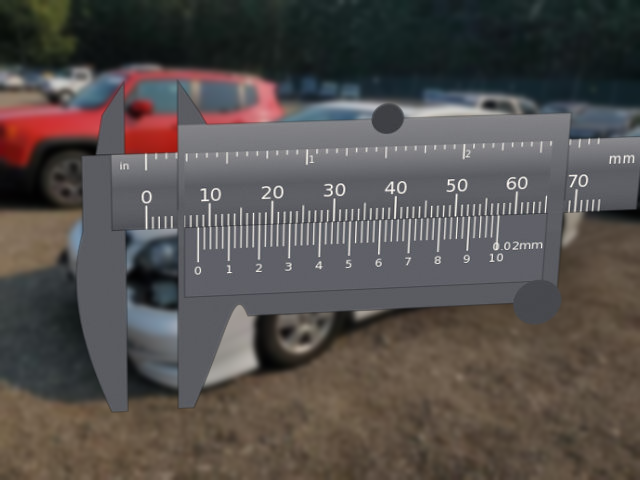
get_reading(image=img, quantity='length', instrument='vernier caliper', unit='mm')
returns 8.2 mm
